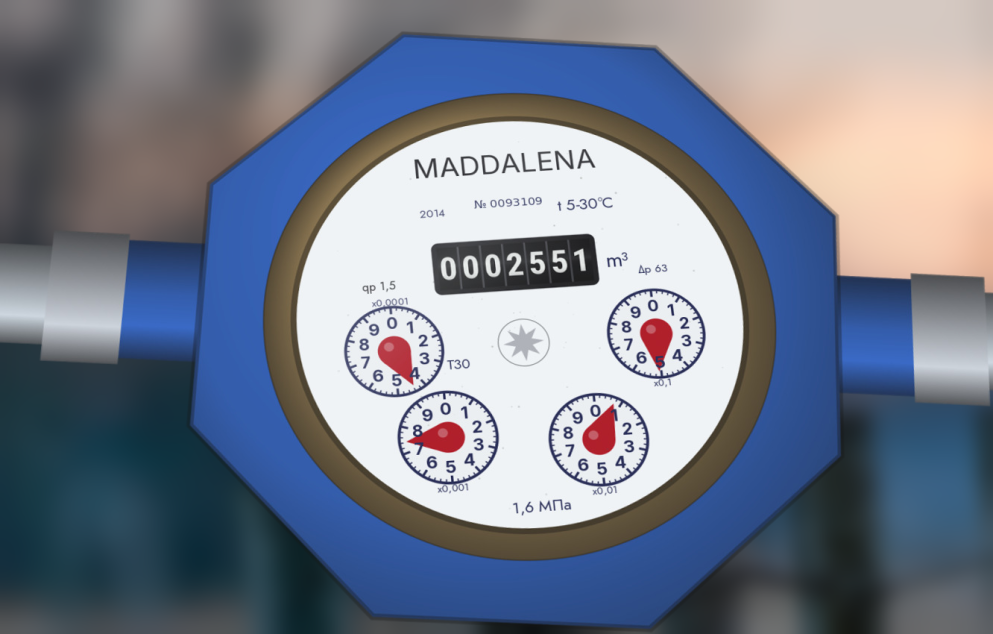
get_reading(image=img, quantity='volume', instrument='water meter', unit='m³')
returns 2551.5074 m³
